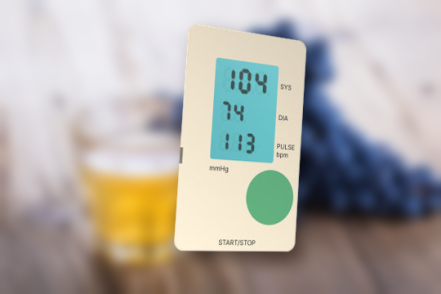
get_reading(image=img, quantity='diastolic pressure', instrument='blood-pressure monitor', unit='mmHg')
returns 74 mmHg
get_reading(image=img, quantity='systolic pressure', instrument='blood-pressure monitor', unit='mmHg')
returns 104 mmHg
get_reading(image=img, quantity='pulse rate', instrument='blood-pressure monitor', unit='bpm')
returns 113 bpm
